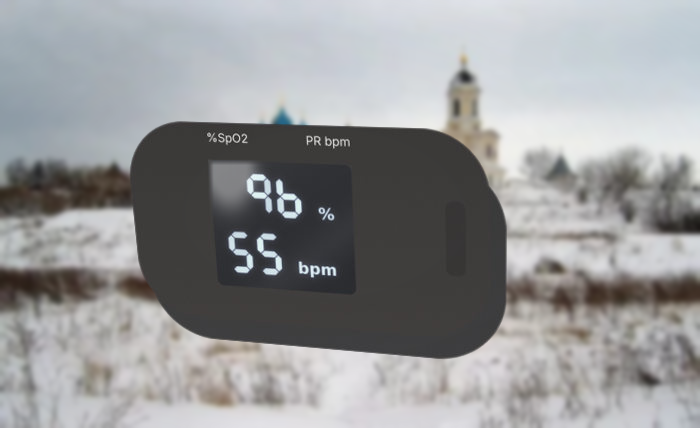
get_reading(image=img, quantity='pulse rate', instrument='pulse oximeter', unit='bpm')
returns 55 bpm
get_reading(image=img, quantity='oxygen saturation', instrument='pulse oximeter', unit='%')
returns 96 %
